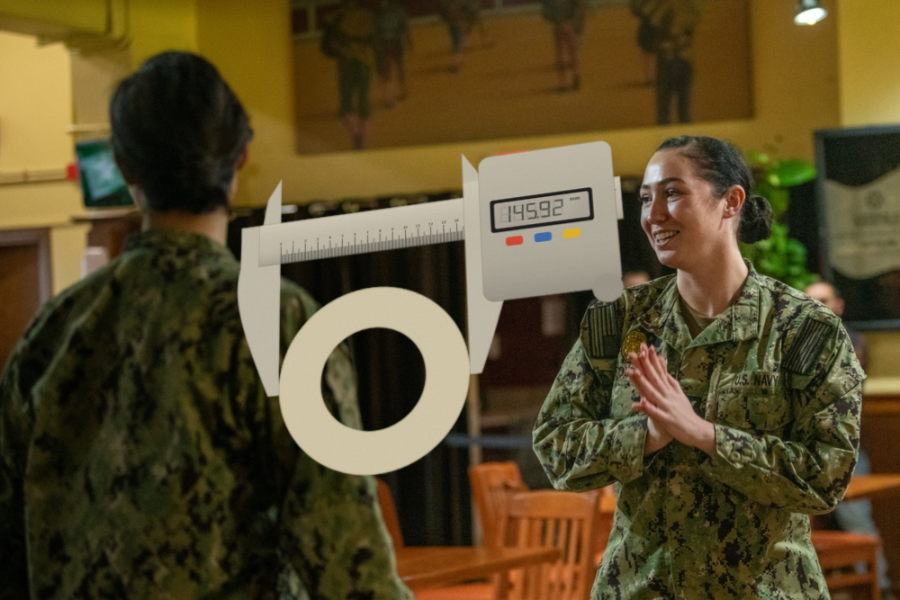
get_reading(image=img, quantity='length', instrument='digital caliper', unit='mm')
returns 145.92 mm
